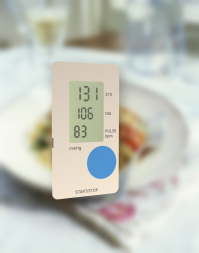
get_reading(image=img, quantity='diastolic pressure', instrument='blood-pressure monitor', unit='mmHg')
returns 106 mmHg
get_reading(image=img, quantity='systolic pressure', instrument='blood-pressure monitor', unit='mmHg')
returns 131 mmHg
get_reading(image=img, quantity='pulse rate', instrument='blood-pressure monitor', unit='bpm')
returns 83 bpm
